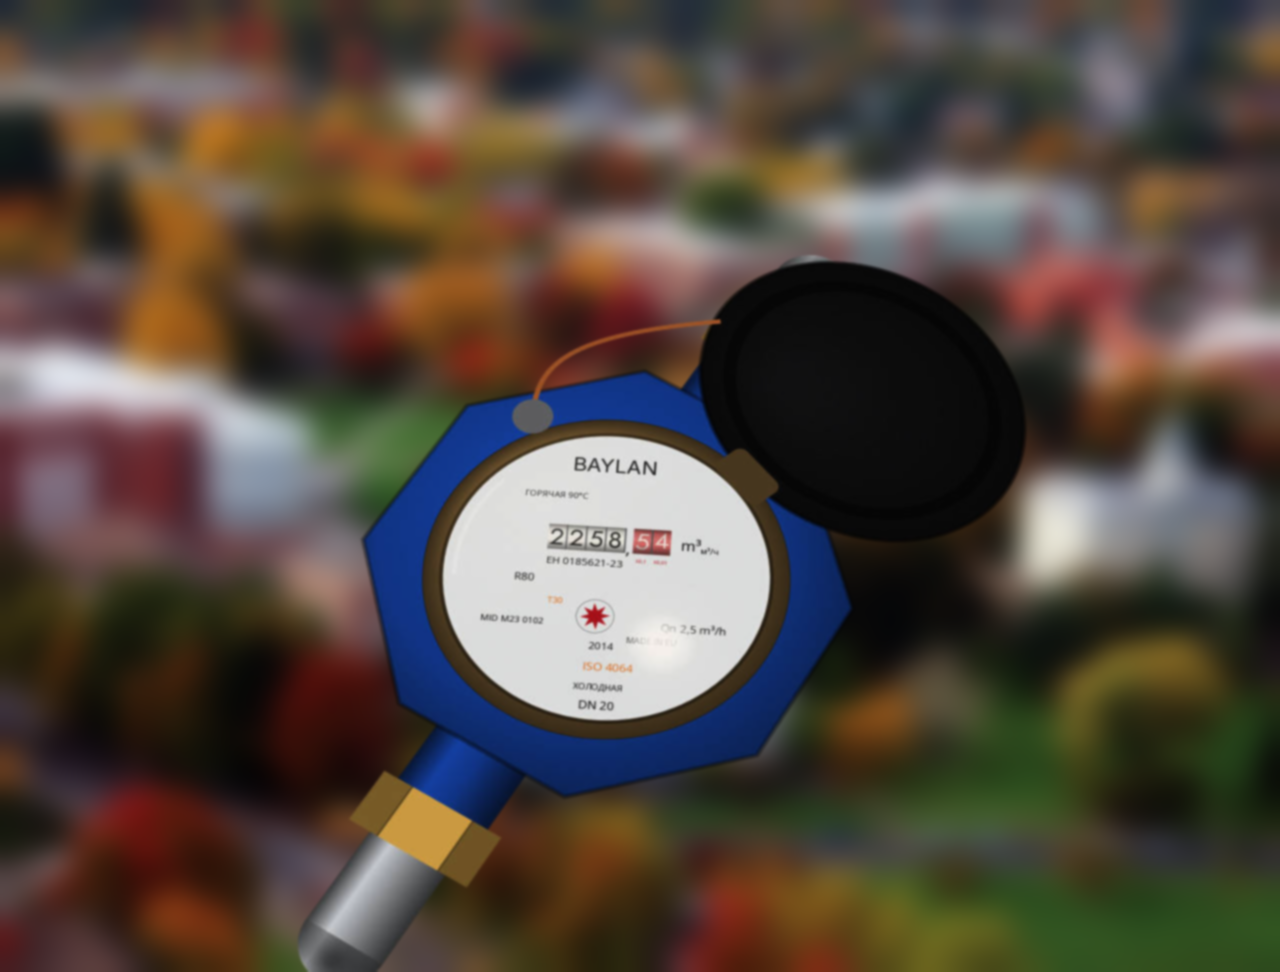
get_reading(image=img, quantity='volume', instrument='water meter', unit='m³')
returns 2258.54 m³
